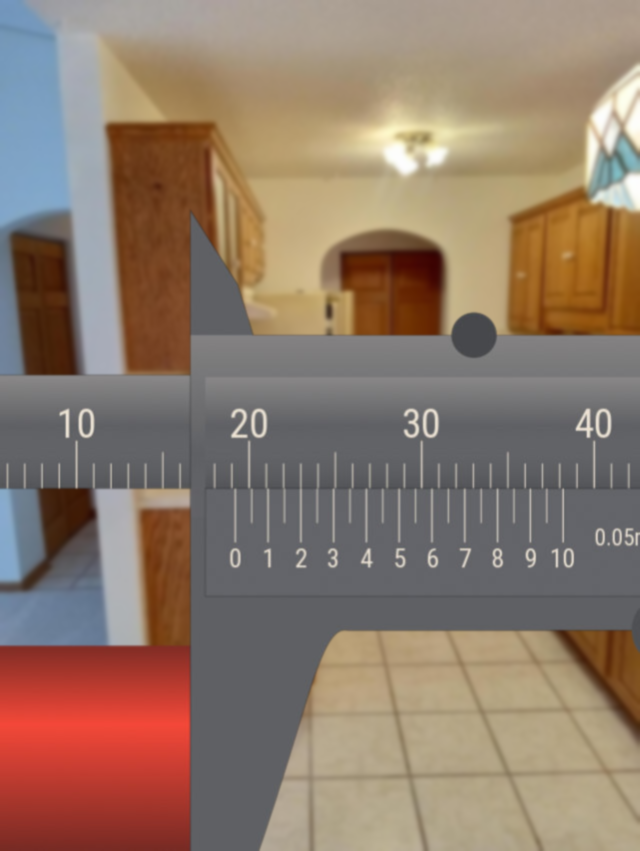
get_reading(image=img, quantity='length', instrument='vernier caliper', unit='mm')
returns 19.2 mm
